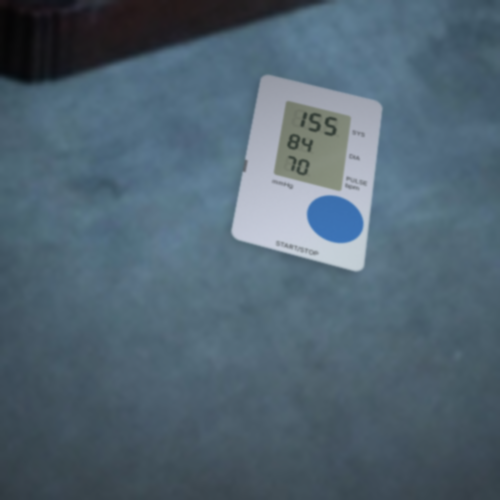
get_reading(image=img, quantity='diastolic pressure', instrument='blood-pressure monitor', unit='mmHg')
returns 84 mmHg
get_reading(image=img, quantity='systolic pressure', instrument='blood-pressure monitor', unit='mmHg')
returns 155 mmHg
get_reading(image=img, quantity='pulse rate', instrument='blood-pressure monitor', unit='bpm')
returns 70 bpm
